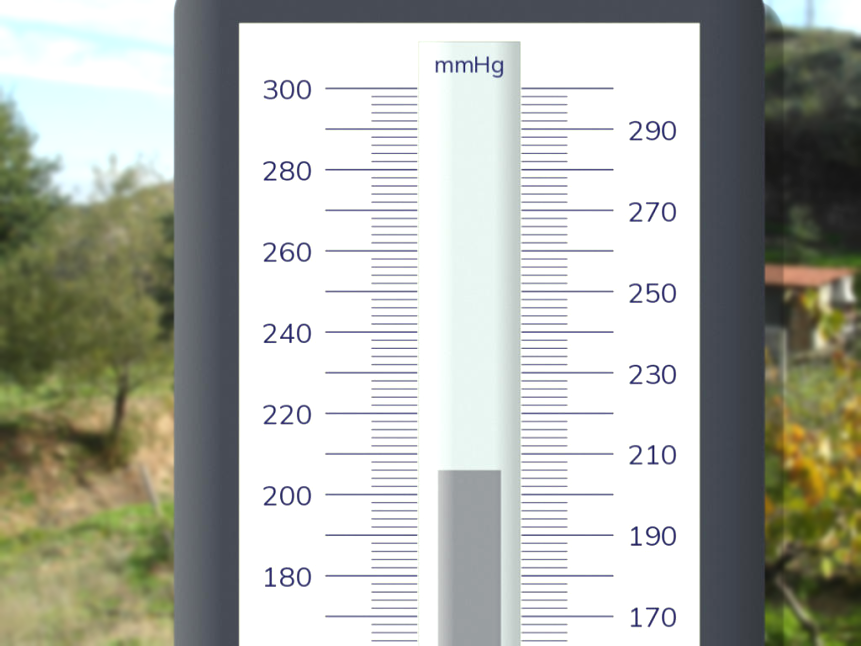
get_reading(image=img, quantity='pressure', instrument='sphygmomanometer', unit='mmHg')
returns 206 mmHg
